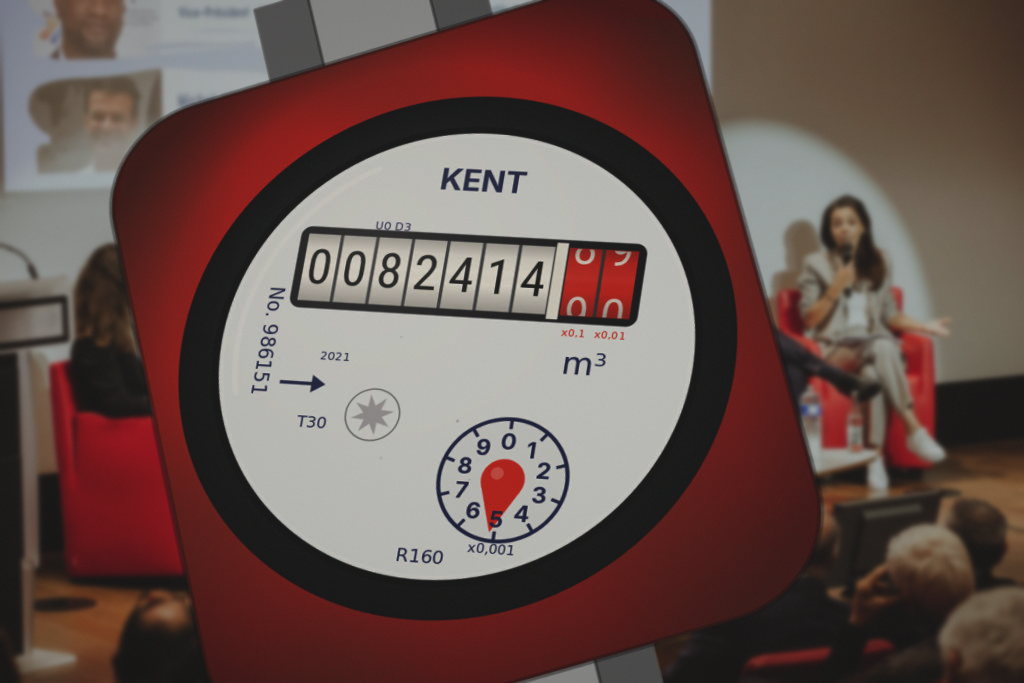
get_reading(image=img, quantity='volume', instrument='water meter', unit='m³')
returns 82414.895 m³
